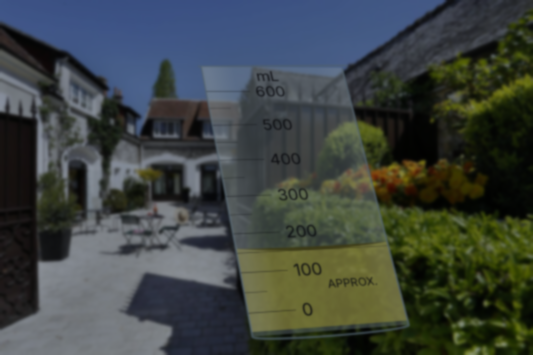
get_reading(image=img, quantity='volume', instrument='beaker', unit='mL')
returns 150 mL
